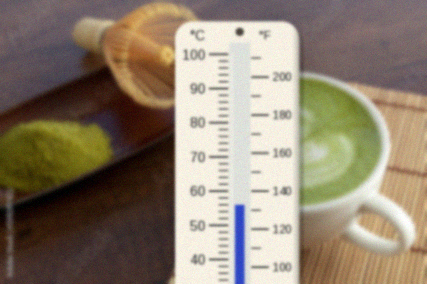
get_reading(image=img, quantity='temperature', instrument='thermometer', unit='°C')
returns 56 °C
